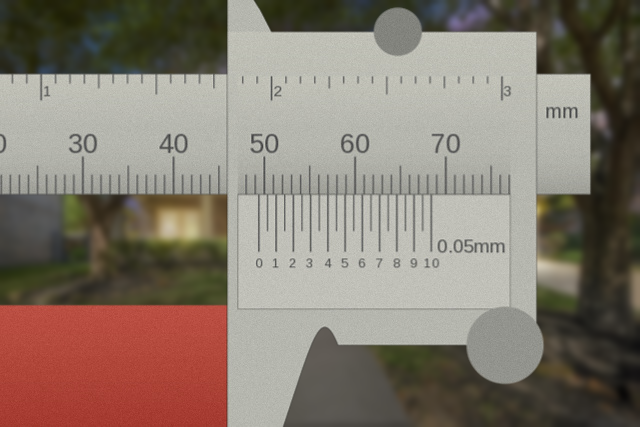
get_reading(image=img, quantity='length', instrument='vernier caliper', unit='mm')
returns 49.4 mm
